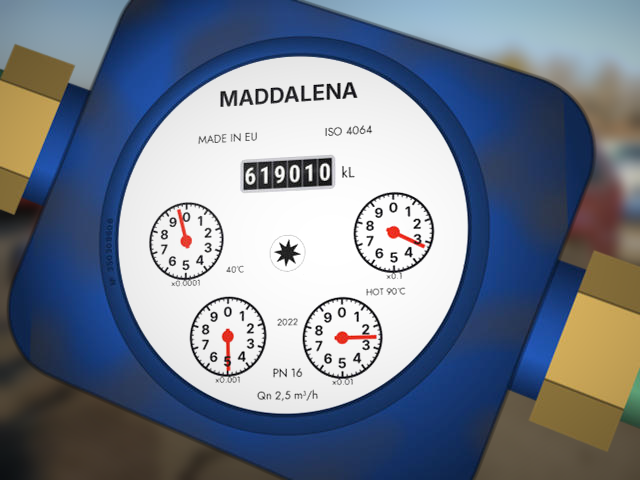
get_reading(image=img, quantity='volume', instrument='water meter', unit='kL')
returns 619010.3249 kL
